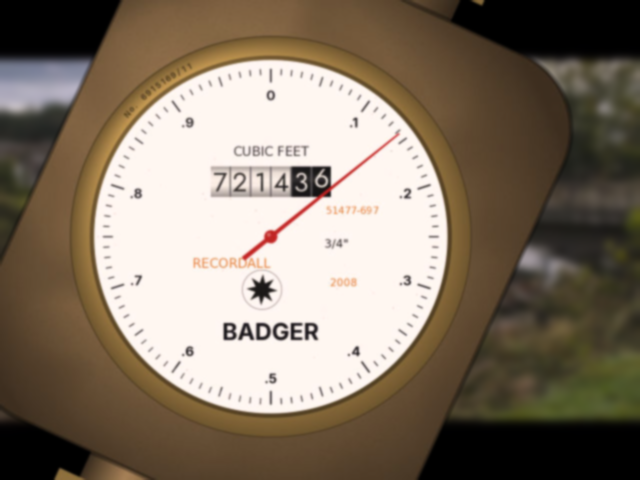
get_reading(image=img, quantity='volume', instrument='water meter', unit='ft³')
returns 721436.14 ft³
